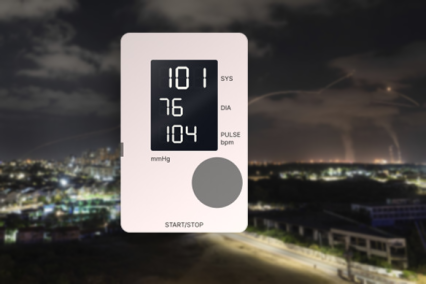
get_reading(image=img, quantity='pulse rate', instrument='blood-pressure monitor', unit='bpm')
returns 104 bpm
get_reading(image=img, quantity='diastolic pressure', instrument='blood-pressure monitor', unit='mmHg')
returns 76 mmHg
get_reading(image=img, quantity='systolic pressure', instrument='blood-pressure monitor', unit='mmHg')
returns 101 mmHg
